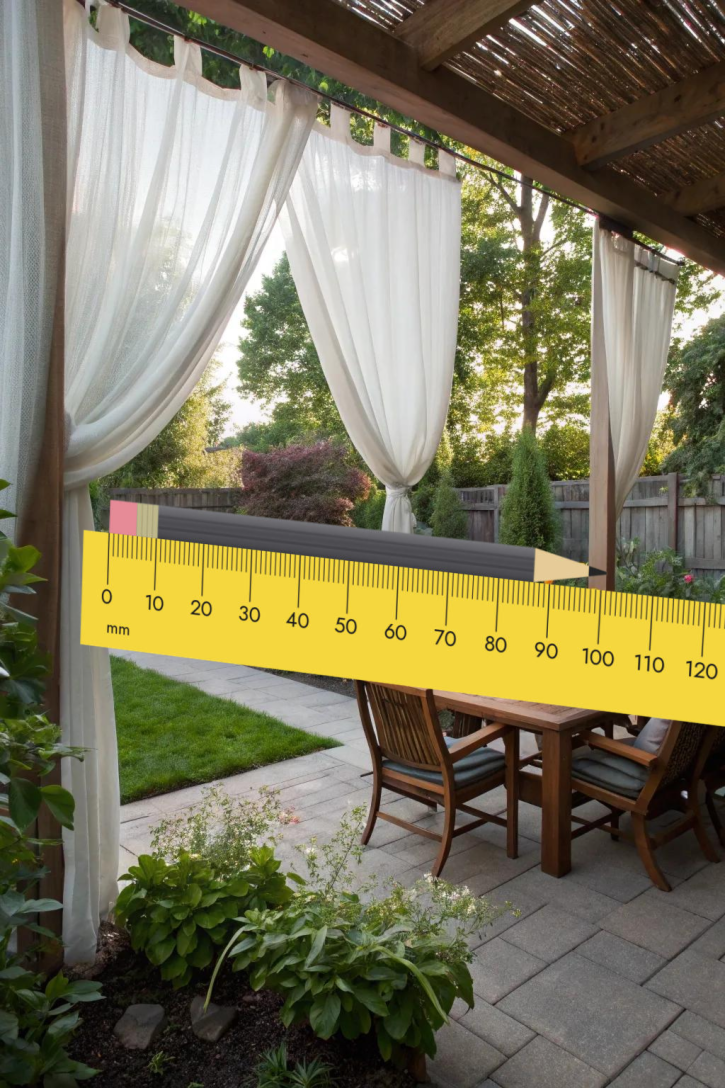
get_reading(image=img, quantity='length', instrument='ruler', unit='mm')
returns 101 mm
